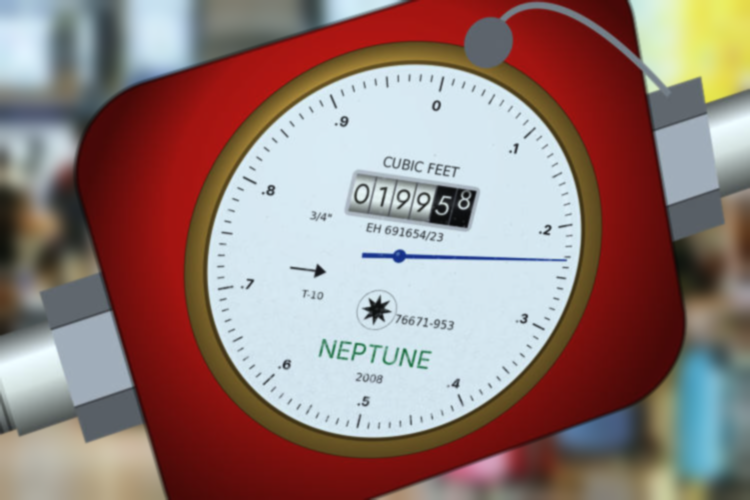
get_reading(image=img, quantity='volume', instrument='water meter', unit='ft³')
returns 19958.23 ft³
